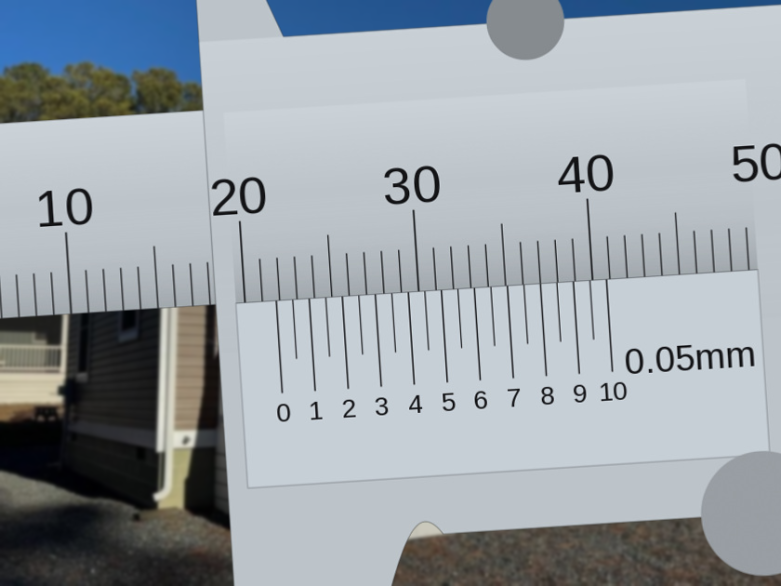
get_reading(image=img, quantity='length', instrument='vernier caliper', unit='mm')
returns 21.8 mm
